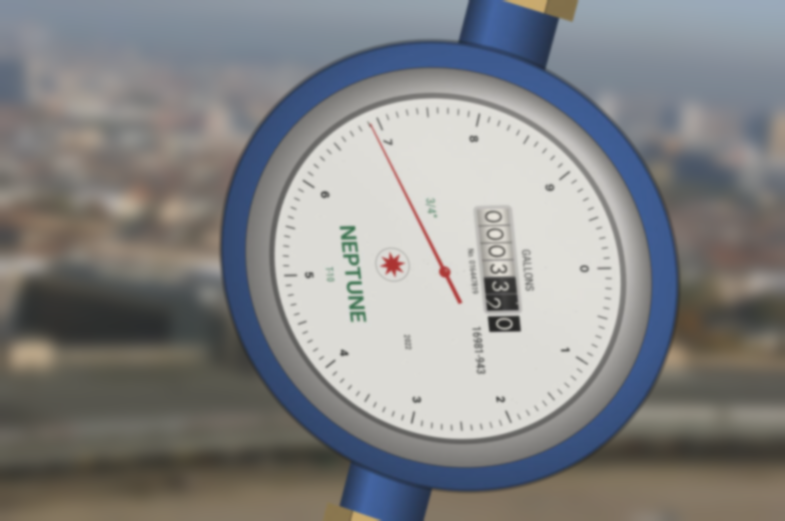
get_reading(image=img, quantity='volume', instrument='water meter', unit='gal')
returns 3316.9 gal
